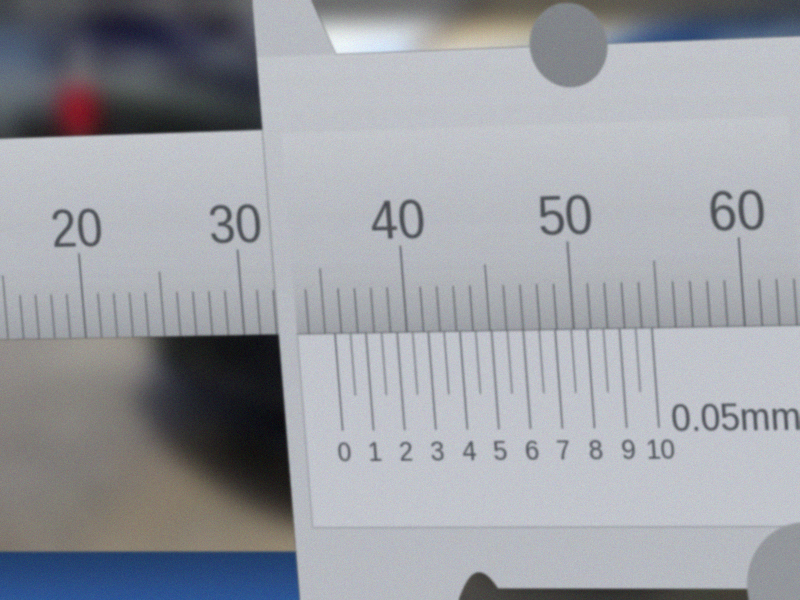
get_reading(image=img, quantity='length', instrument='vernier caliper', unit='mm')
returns 35.6 mm
